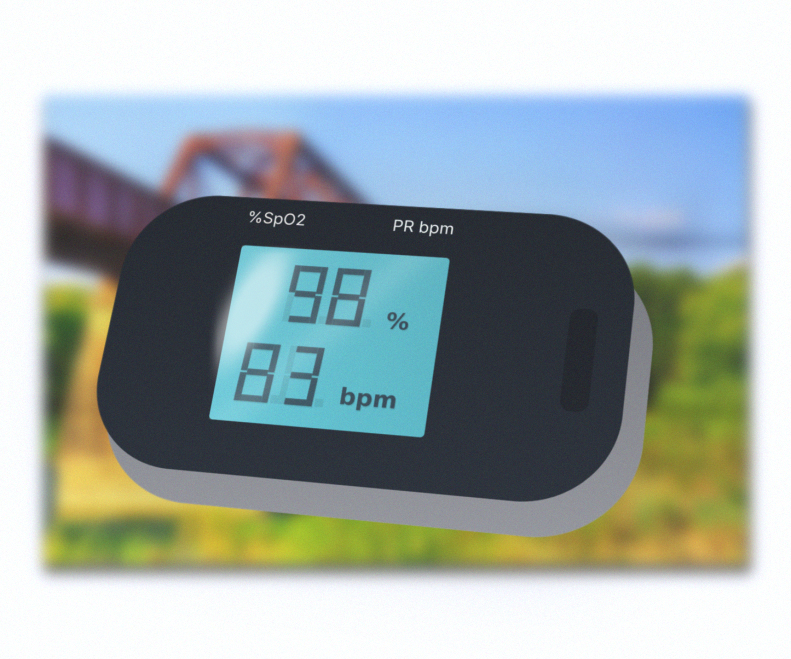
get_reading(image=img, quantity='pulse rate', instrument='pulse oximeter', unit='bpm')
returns 83 bpm
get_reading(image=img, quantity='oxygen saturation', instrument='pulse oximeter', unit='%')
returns 98 %
